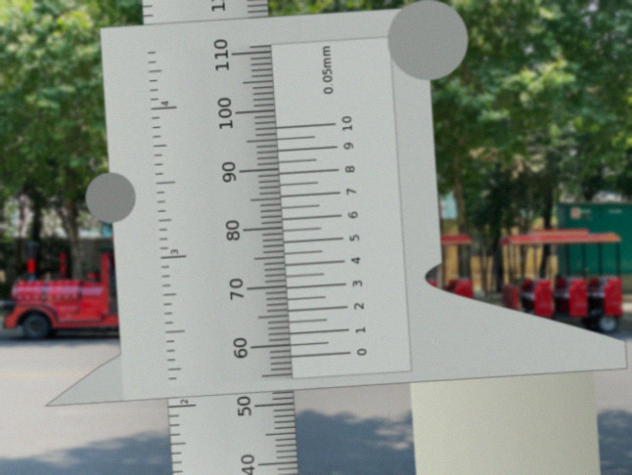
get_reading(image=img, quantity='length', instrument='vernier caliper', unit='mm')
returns 58.0 mm
